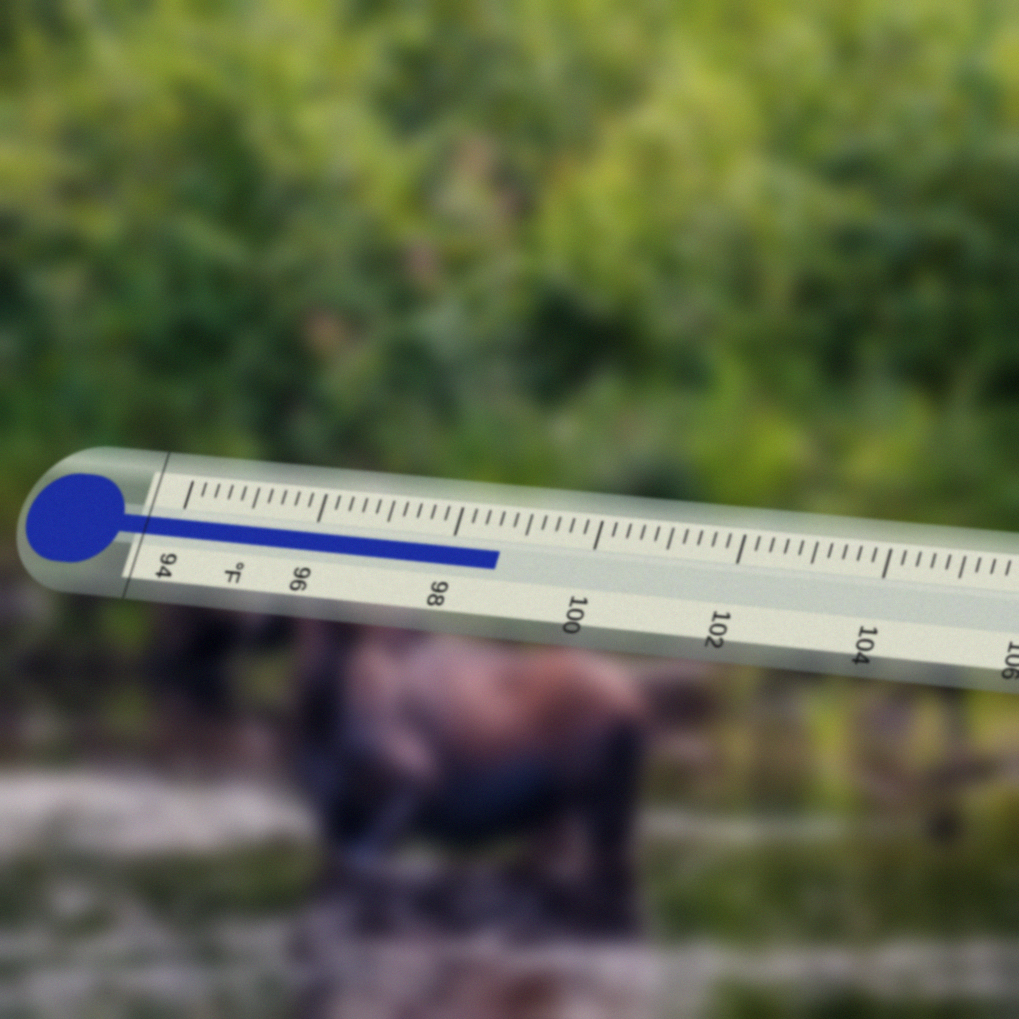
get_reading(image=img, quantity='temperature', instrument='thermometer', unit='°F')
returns 98.7 °F
